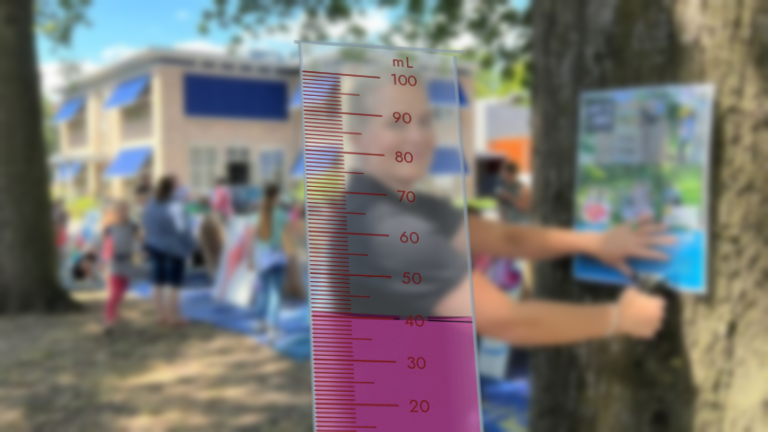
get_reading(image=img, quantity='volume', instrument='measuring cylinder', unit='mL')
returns 40 mL
